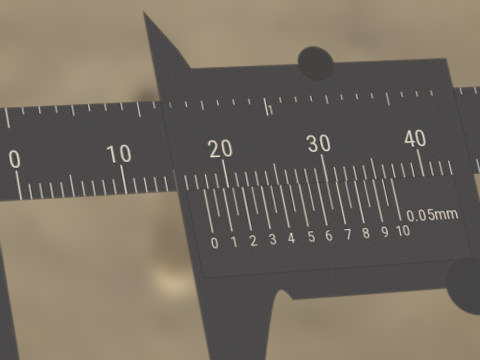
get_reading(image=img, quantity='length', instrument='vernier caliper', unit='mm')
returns 17.6 mm
